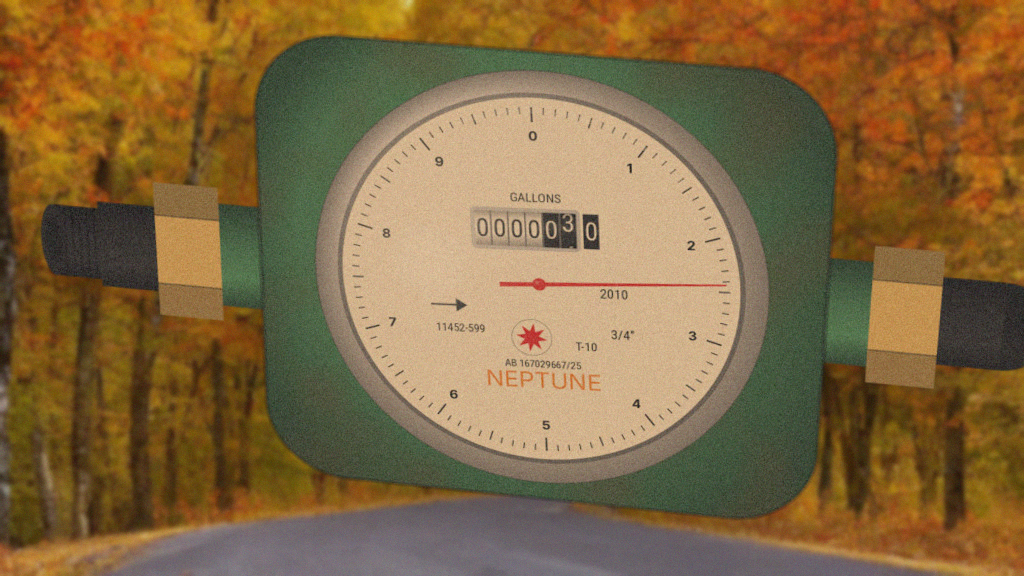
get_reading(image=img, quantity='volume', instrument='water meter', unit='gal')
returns 32.4 gal
